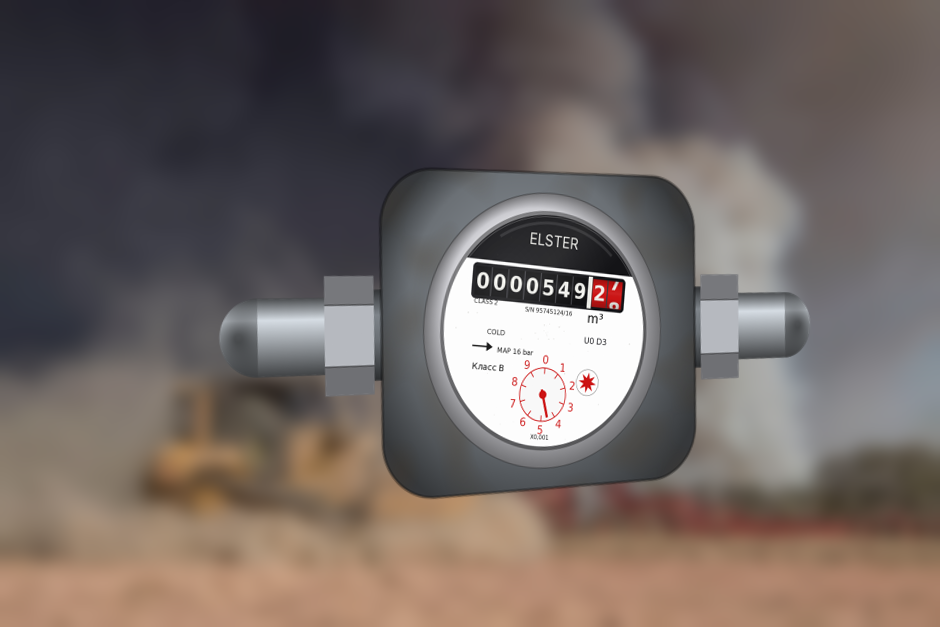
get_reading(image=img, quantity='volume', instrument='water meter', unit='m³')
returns 549.274 m³
